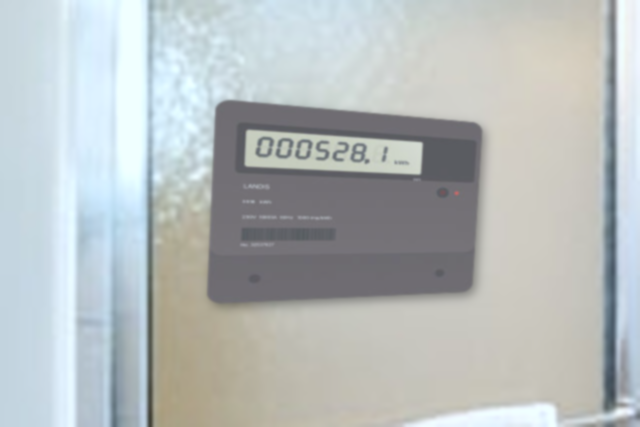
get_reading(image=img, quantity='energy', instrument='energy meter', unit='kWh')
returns 528.1 kWh
